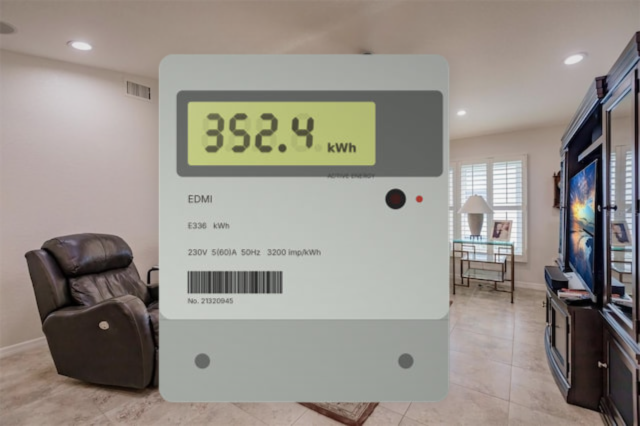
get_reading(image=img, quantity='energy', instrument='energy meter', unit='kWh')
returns 352.4 kWh
